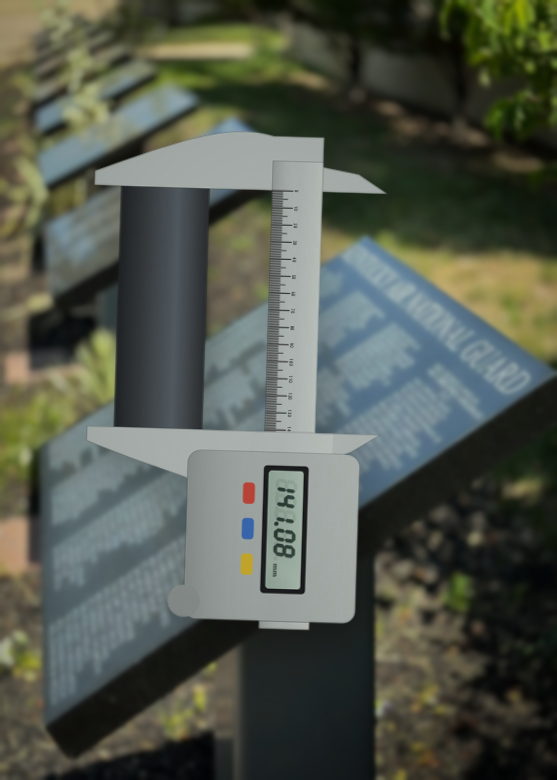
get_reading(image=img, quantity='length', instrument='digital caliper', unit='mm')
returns 141.08 mm
